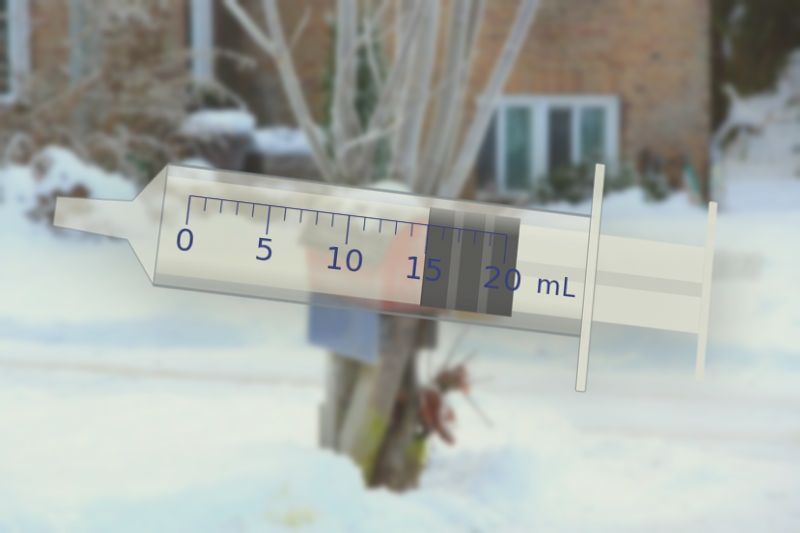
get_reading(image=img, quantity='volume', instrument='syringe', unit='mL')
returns 15 mL
